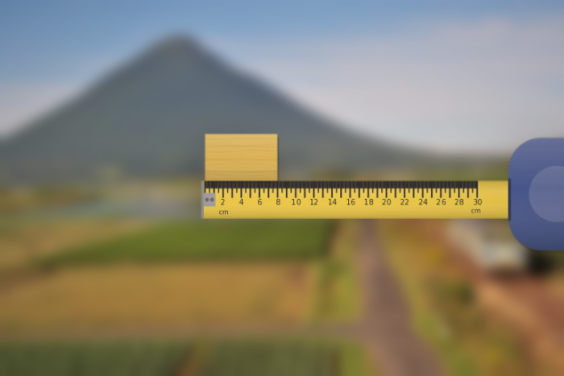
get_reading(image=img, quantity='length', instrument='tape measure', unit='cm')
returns 8 cm
